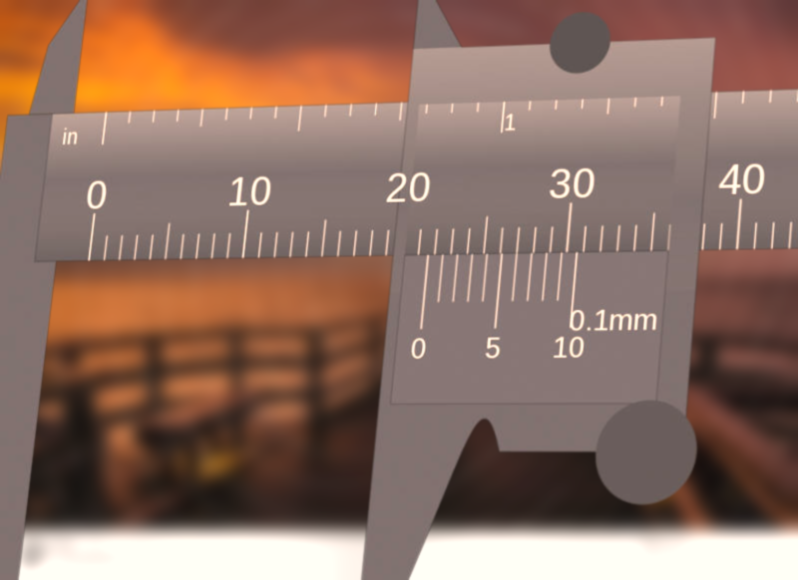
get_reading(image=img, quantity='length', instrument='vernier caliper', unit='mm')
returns 21.6 mm
